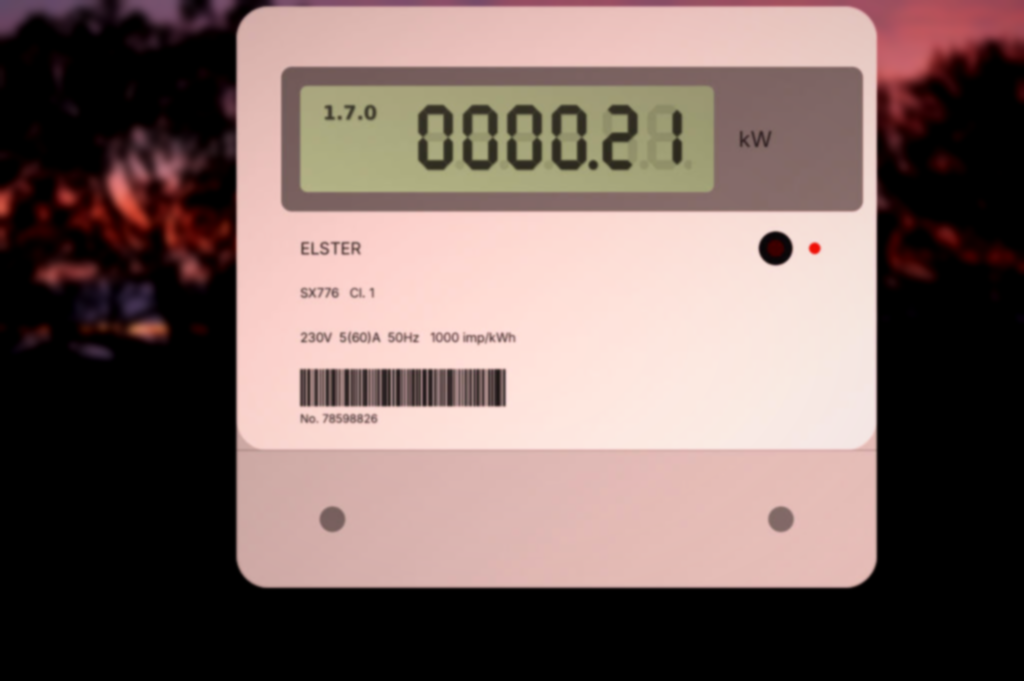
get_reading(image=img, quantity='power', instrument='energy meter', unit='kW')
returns 0.21 kW
